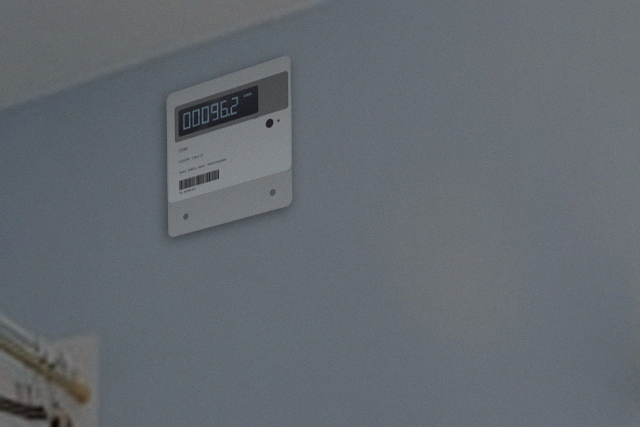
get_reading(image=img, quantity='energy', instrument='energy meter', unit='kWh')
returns 96.2 kWh
